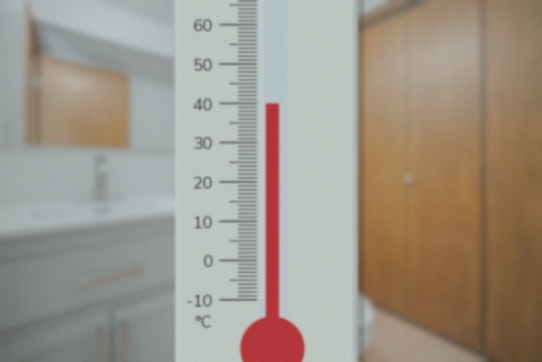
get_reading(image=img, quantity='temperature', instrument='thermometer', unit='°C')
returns 40 °C
